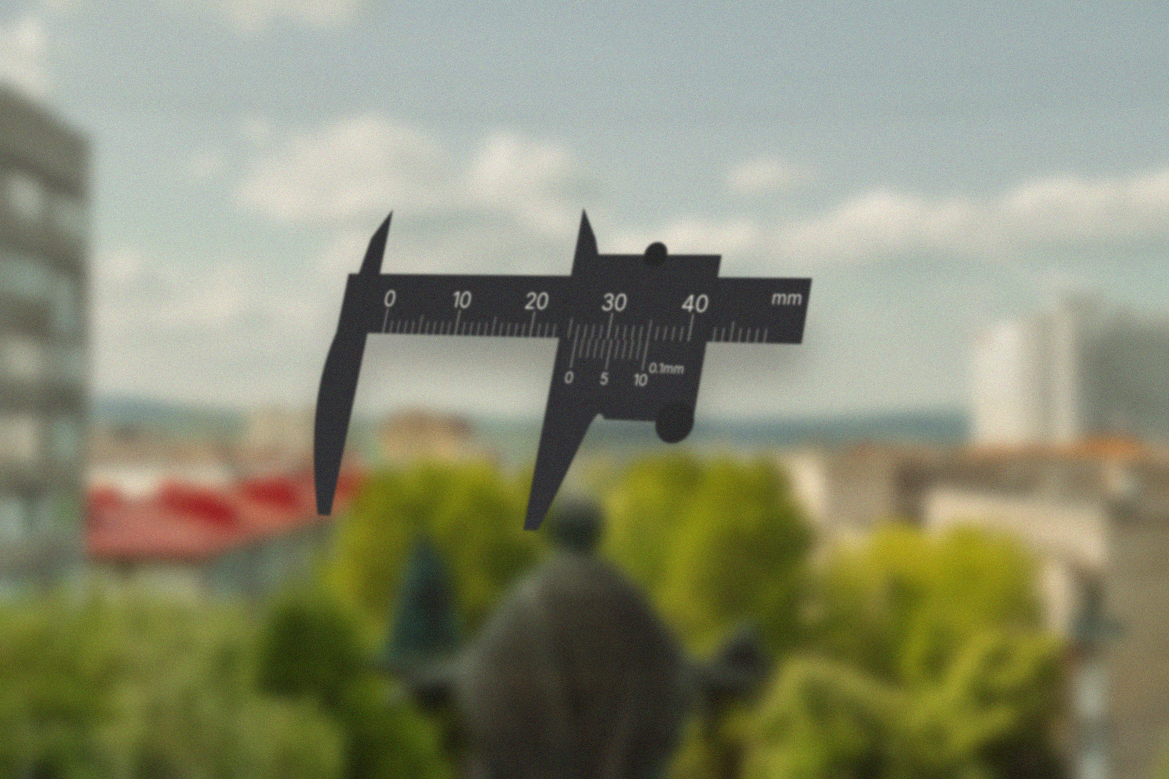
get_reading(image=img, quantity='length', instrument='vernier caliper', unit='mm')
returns 26.0 mm
